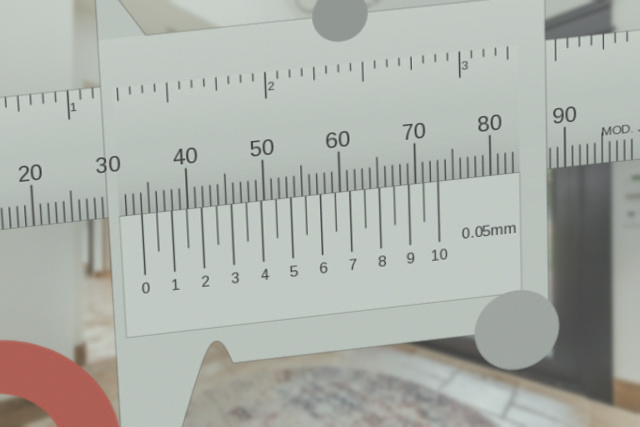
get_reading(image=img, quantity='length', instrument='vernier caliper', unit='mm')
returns 34.0 mm
